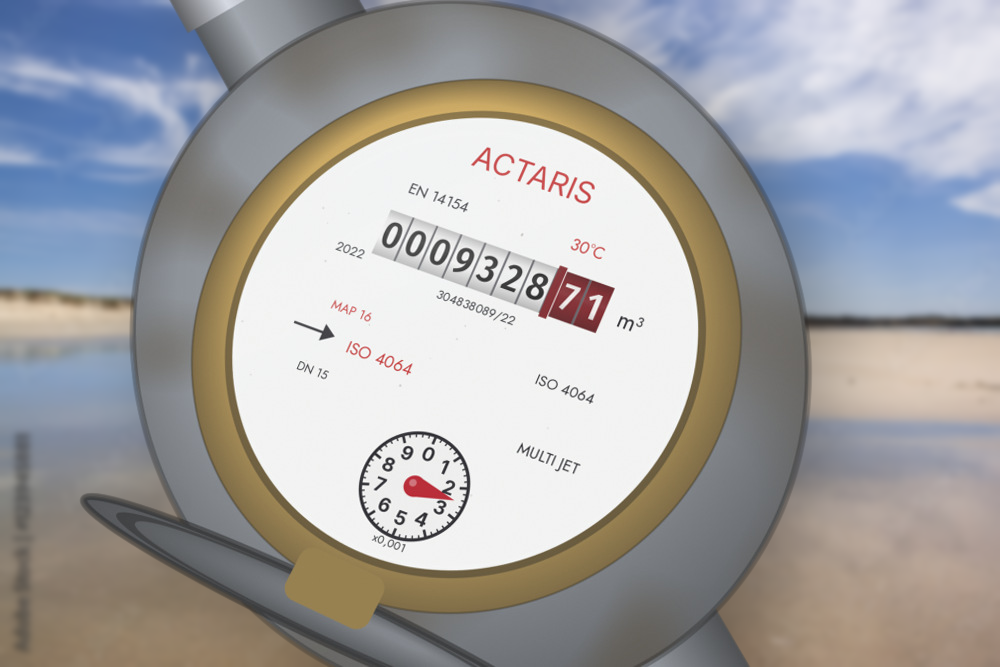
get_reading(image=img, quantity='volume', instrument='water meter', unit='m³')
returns 9328.712 m³
